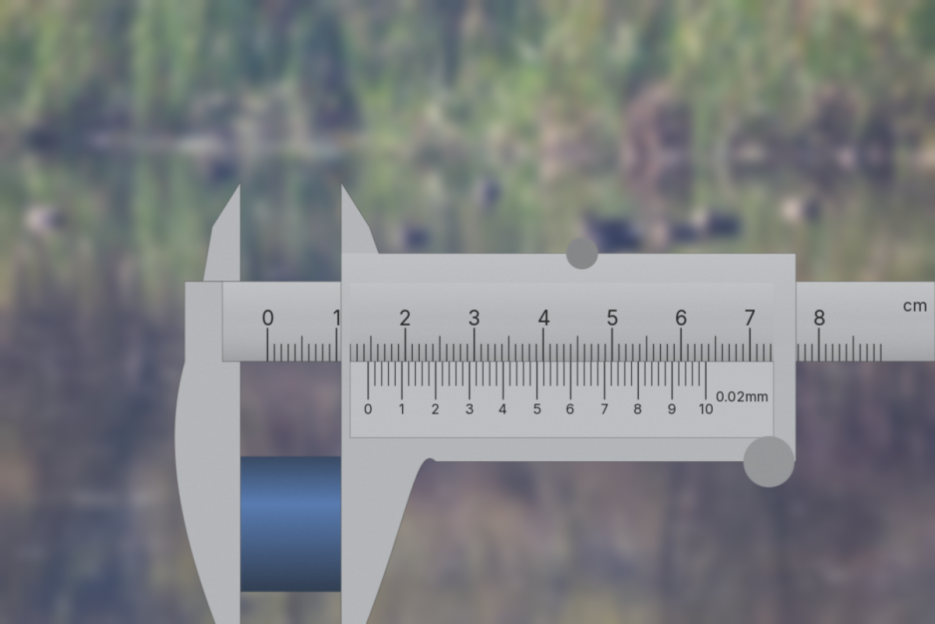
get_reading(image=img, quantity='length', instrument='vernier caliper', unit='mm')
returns 14.6 mm
